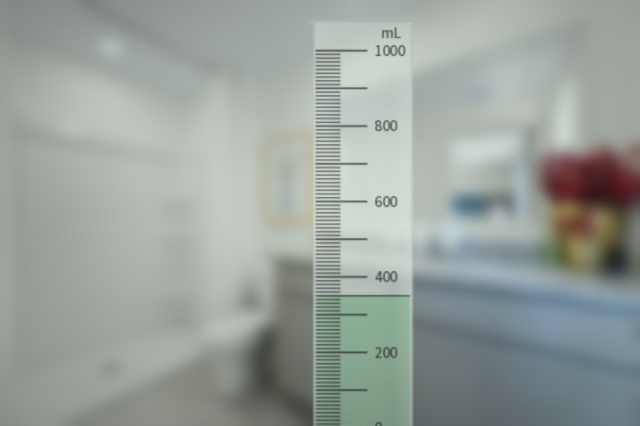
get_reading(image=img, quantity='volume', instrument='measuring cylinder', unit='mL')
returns 350 mL
